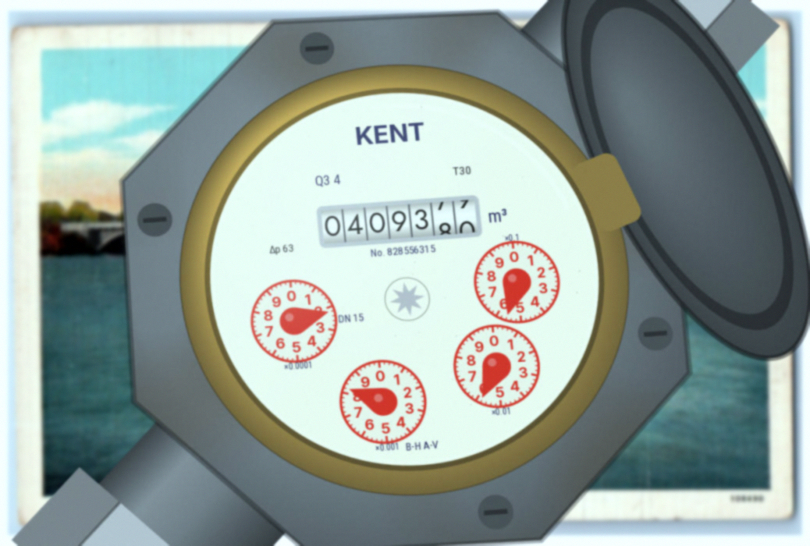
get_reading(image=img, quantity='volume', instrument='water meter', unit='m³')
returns 409379.5582 m³
